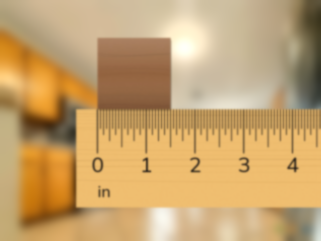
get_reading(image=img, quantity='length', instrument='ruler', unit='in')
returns 1.5 in
